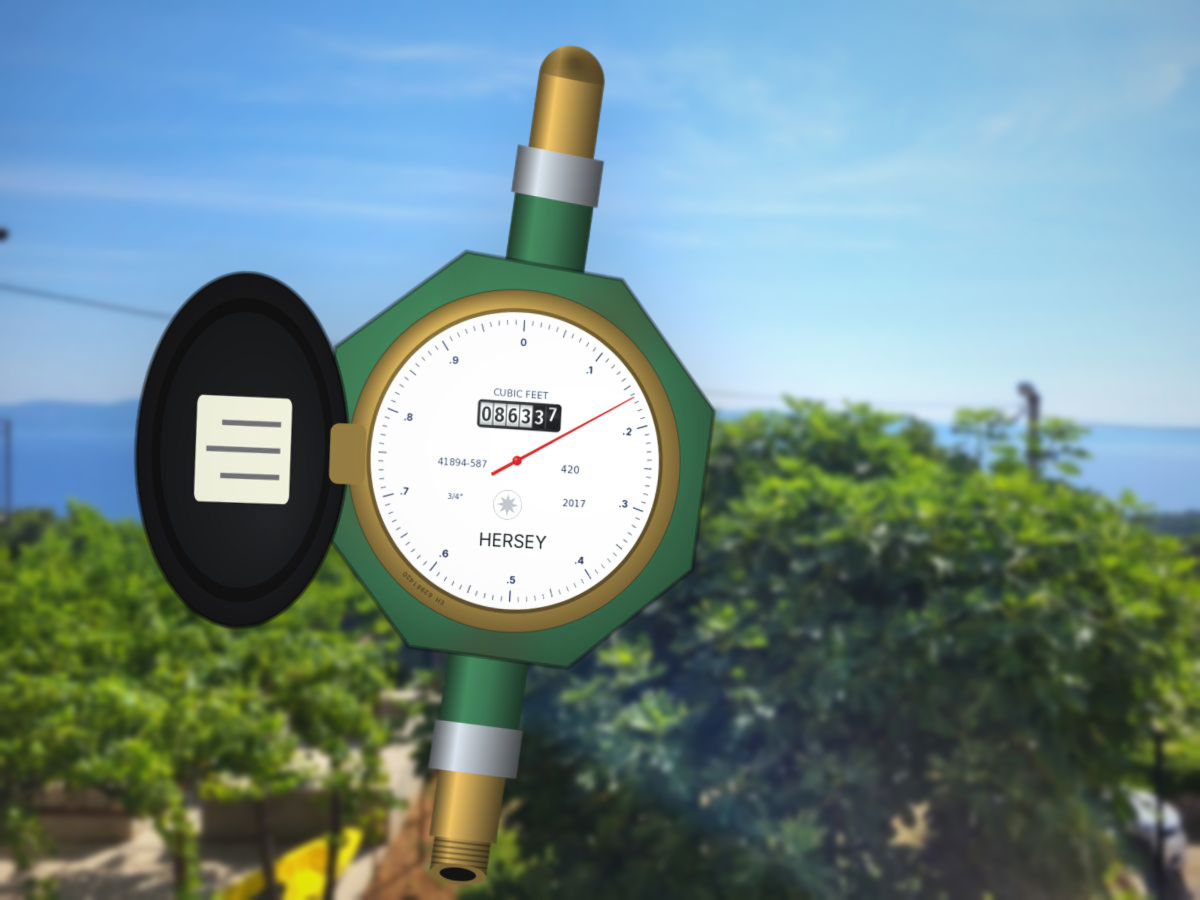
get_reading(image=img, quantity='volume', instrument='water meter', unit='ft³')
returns 86337.16 ft³
